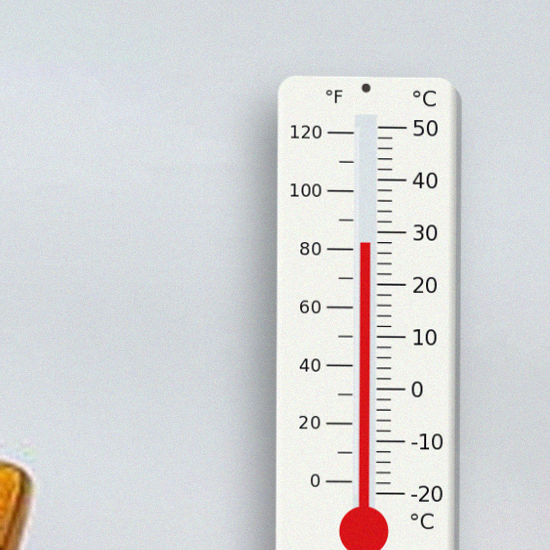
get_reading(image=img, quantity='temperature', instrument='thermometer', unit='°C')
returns 28 °C
